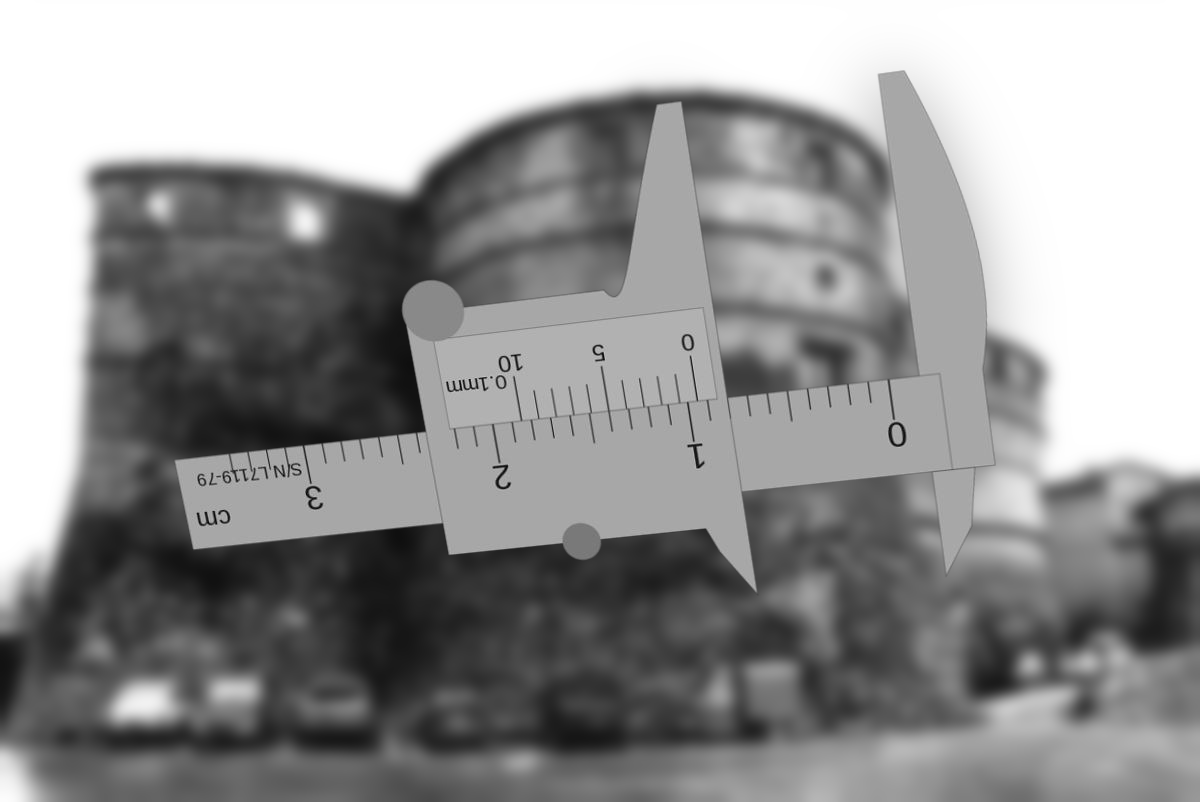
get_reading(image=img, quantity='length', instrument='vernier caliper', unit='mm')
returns 9.5 mm
